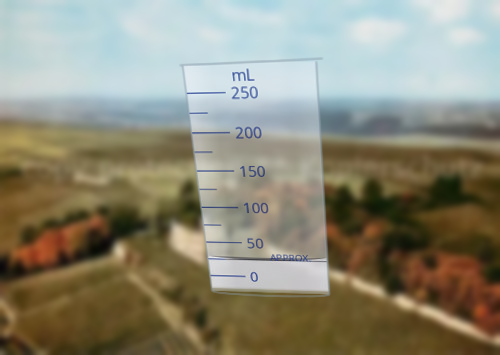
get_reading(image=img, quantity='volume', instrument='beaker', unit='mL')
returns 25 mL
